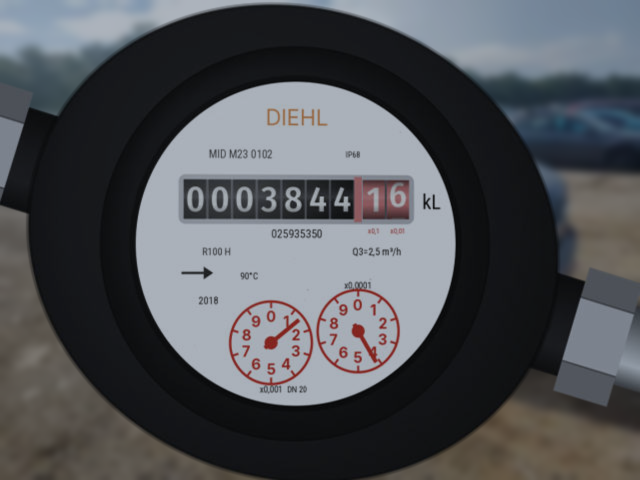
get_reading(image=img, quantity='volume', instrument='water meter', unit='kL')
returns 3844.1614 kL
